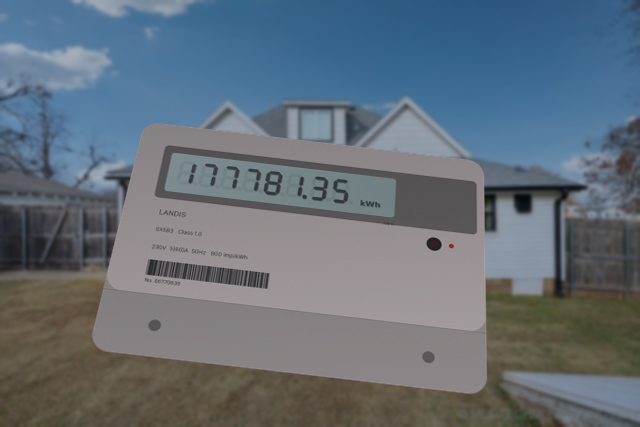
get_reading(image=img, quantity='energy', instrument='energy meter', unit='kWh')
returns 177781.35 kWh
